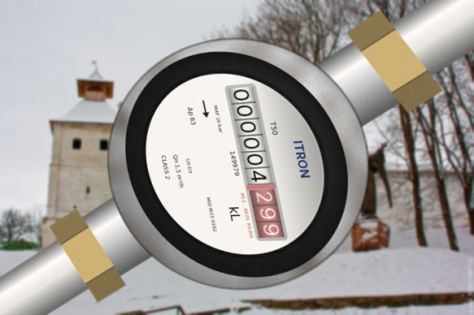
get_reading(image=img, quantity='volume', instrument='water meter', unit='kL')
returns 4.299 kL
